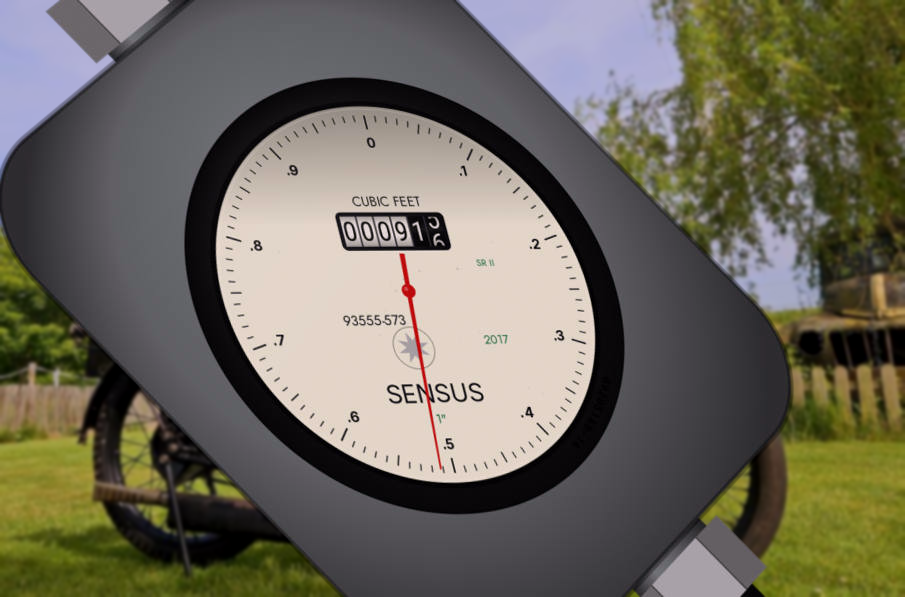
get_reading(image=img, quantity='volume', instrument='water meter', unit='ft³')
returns 915.51 ft³
